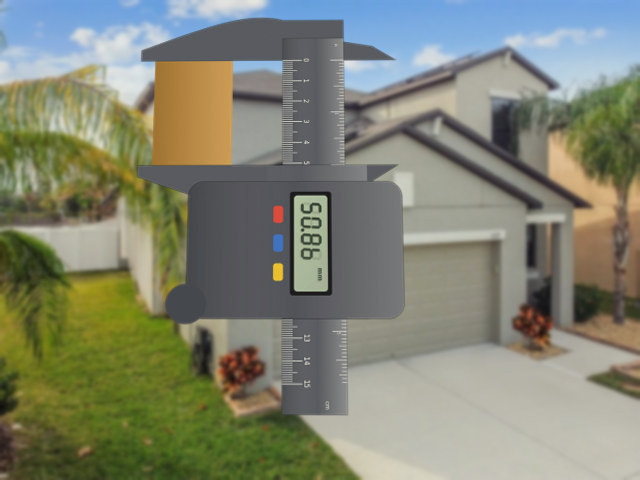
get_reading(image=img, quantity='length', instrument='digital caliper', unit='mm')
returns 50.86 mm
